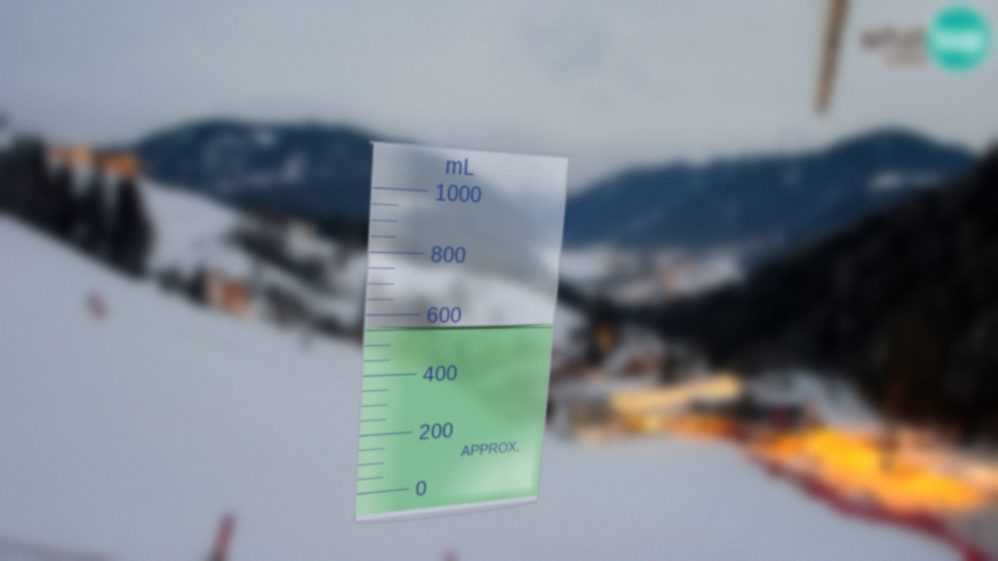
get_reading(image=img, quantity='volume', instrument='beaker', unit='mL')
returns 550 mL
